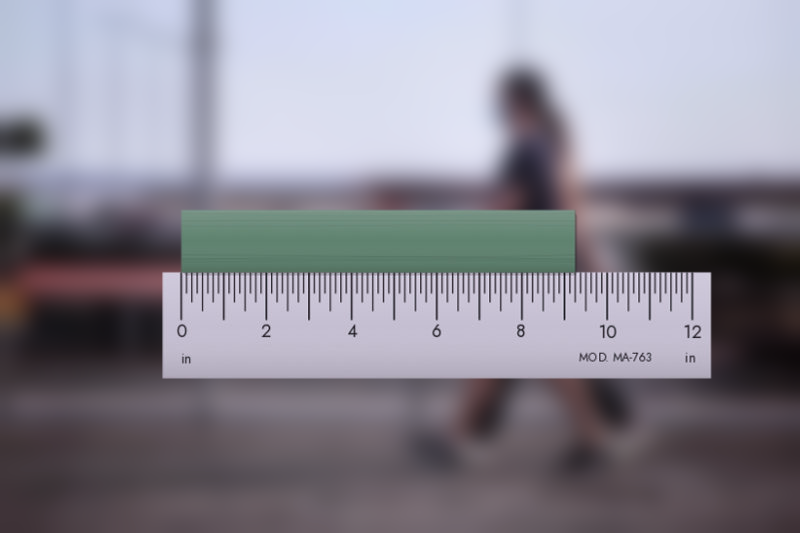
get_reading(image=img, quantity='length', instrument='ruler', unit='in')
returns 9.25 in
